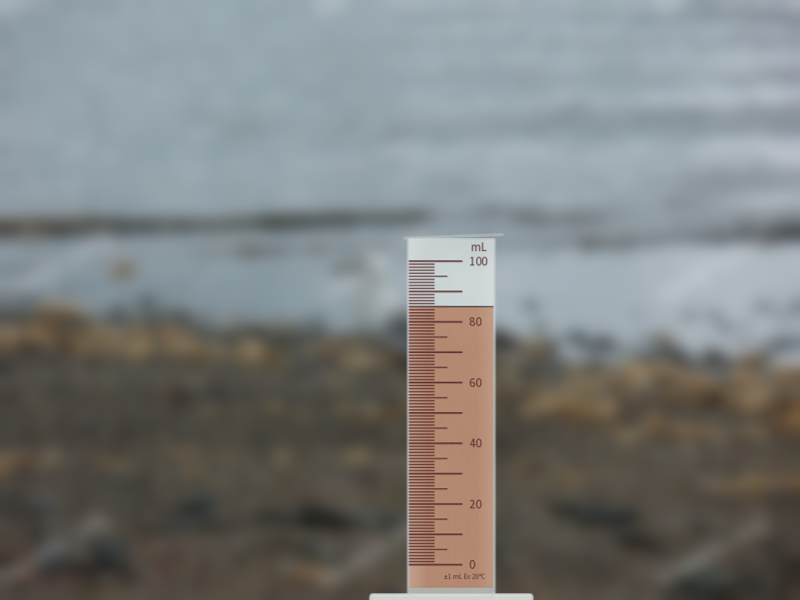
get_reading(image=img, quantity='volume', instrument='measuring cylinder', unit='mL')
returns 85 mL
